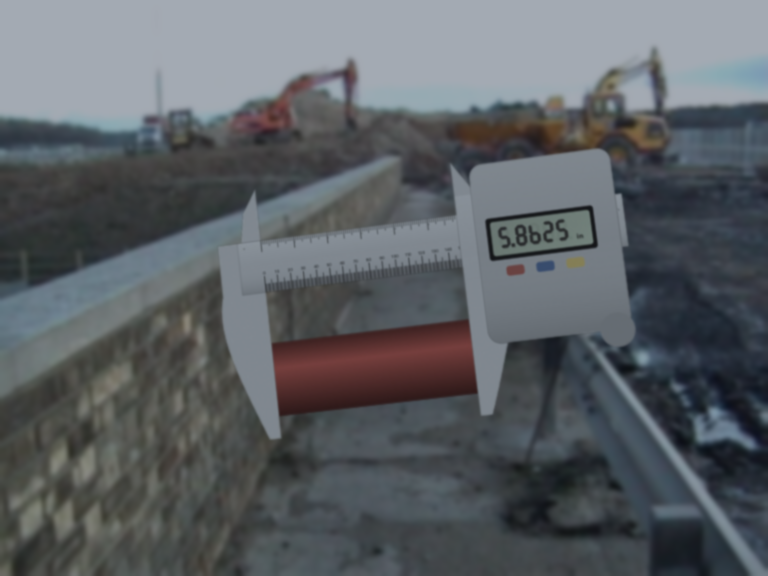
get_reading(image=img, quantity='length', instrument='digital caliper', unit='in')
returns 5.8625 in
